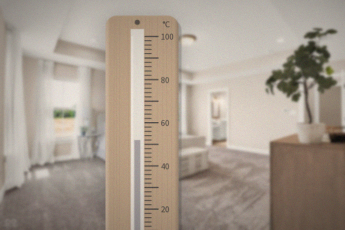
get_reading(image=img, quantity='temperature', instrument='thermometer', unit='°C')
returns 52 °C
